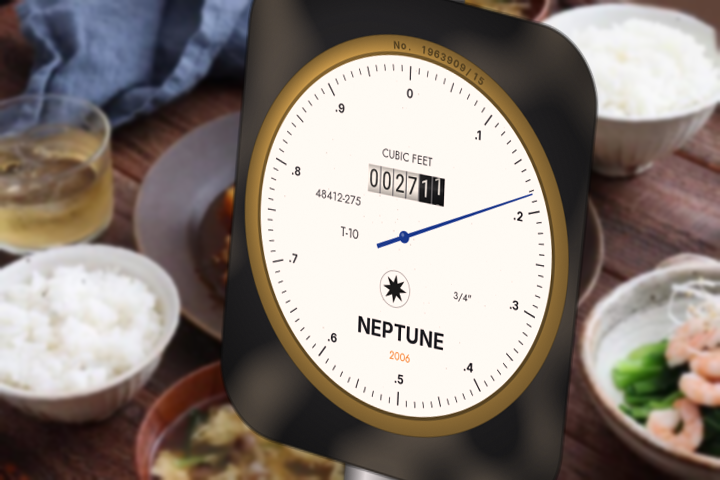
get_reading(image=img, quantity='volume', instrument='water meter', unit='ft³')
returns 2711.18 ft³
